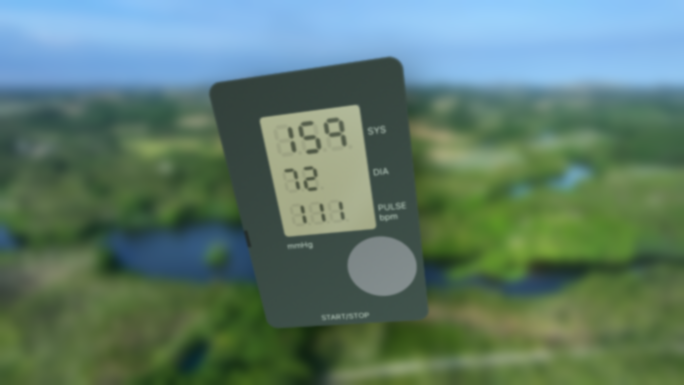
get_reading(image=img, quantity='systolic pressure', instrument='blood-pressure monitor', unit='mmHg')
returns 159 mmHg
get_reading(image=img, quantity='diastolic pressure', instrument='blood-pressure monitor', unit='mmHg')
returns 72 mmHg
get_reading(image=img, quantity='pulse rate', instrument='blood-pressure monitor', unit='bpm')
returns 111 bpm
